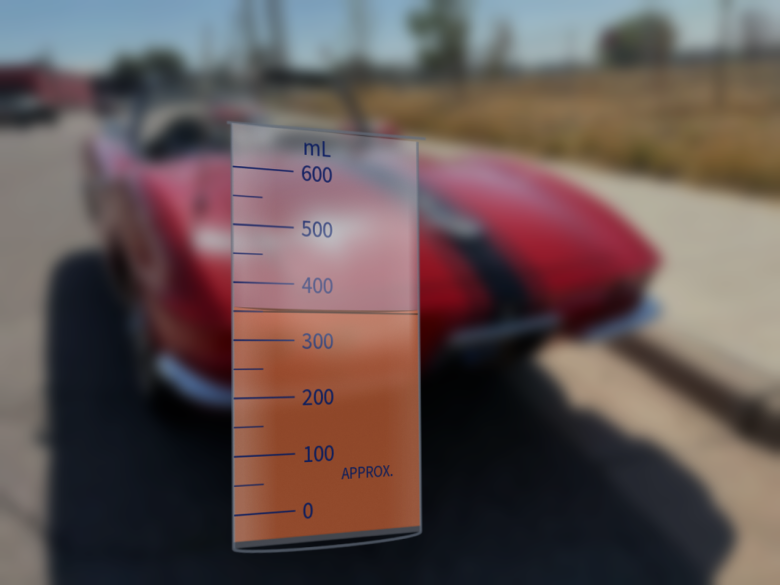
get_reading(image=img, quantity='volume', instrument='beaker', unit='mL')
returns 350 mL
